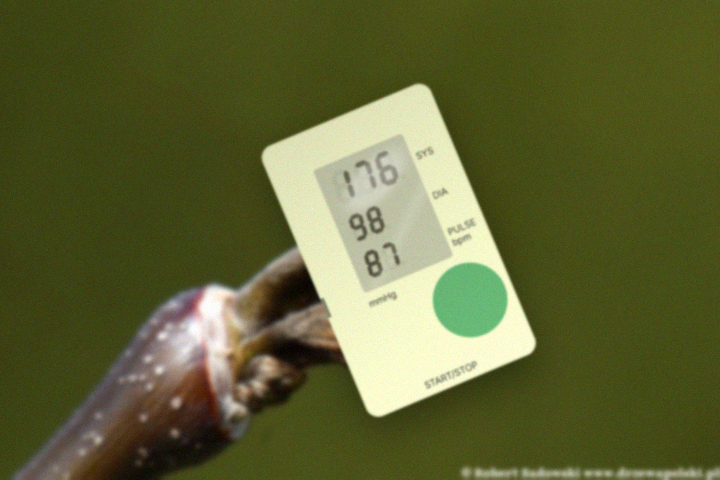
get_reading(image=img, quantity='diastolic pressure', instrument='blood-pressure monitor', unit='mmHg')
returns 98 mmHg
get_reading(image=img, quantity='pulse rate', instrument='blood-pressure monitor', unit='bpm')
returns 87 bpm
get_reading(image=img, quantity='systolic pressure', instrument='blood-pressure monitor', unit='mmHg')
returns 176 mmHg
